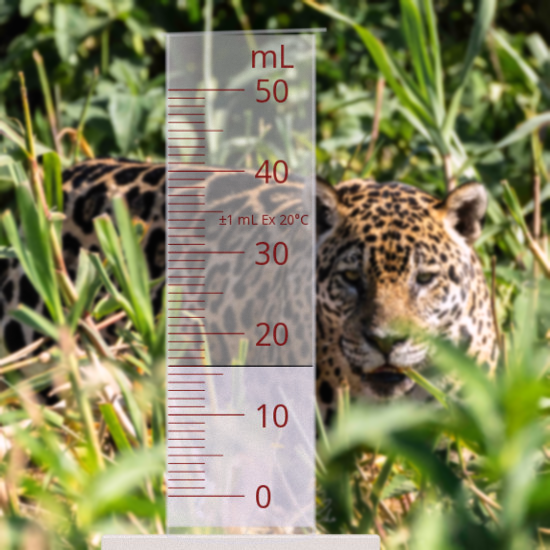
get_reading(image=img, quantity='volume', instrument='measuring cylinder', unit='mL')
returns 16 mL
